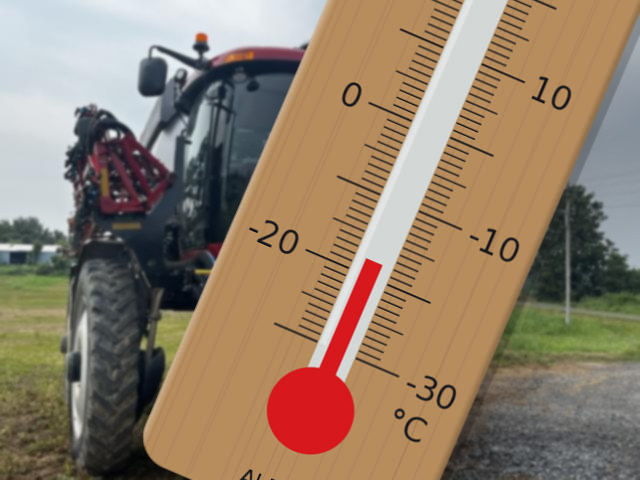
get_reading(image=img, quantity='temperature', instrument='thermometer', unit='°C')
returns -18 °C
